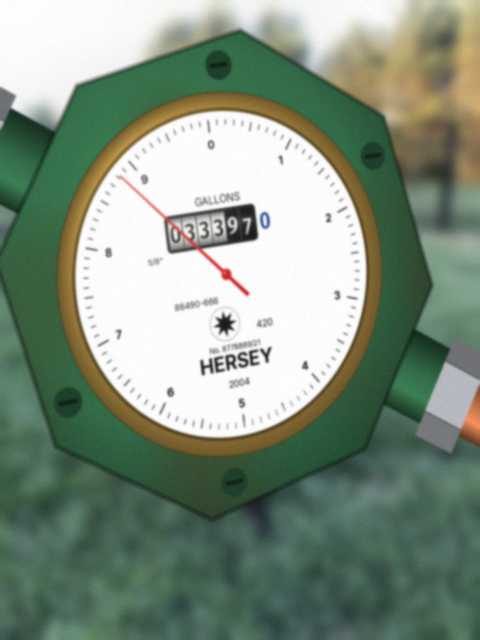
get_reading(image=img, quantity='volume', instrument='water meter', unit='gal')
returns 333968.8 gal
